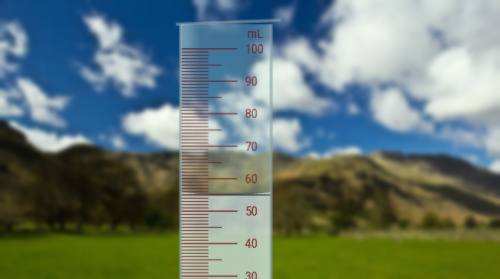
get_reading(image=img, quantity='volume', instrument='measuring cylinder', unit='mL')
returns 55 mL
